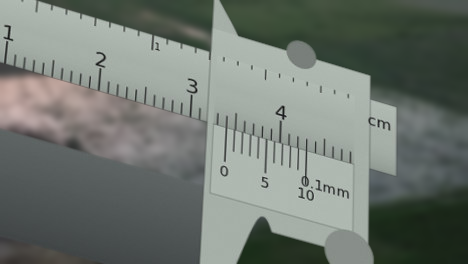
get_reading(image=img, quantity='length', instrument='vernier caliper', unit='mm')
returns 34.0 mm
